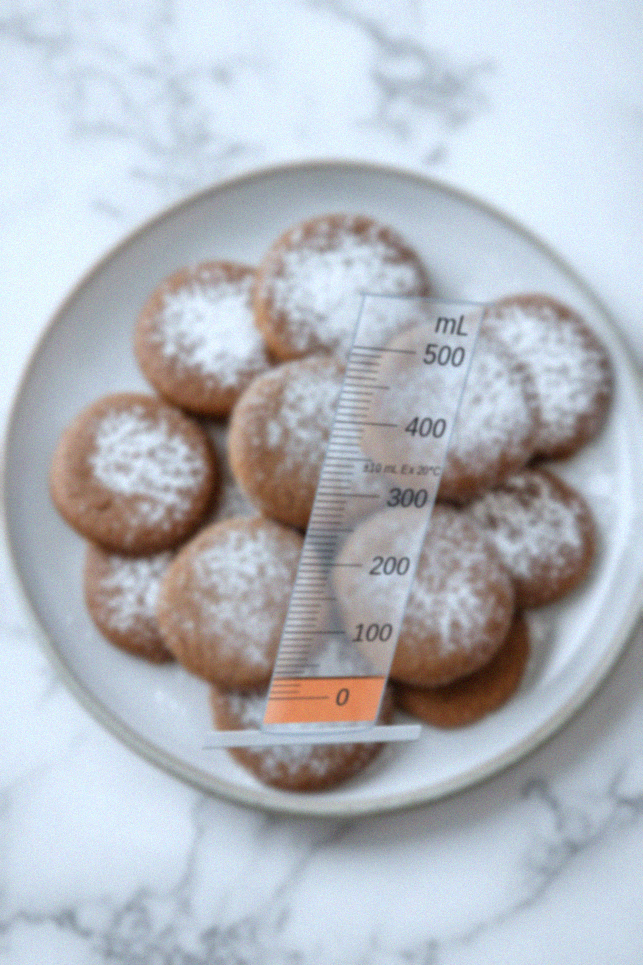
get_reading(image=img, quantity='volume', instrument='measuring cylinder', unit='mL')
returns 30 mL
